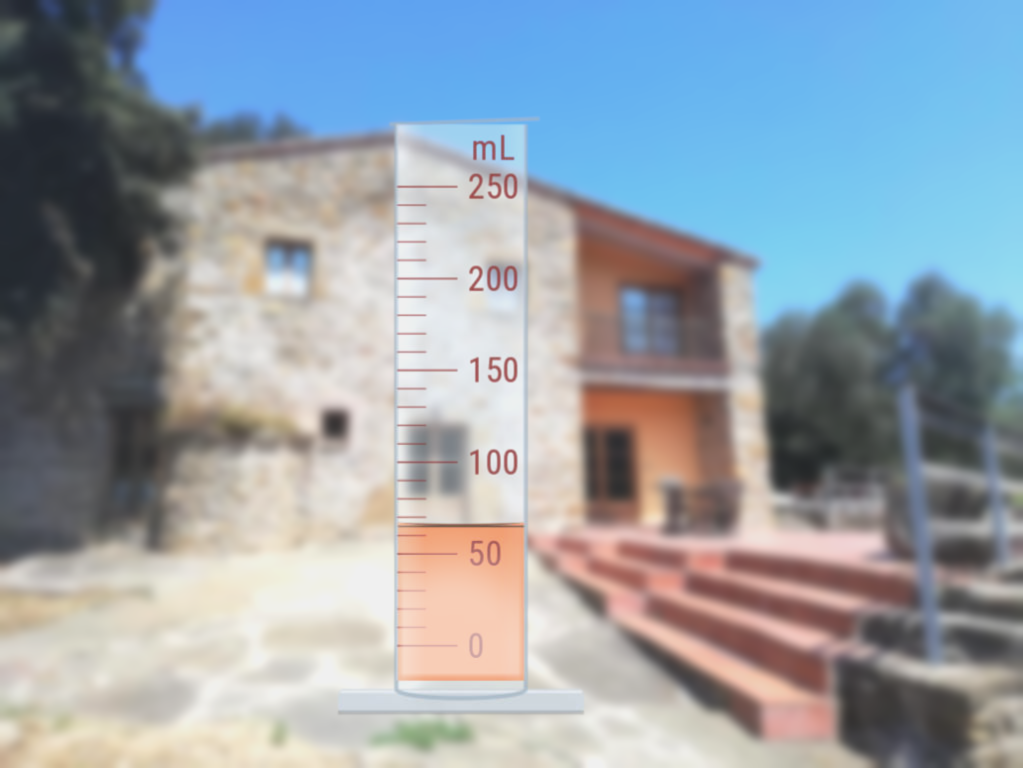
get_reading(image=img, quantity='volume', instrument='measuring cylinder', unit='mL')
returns 65 mL
